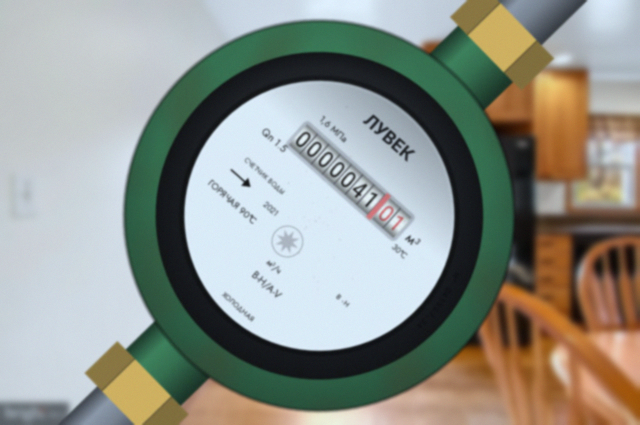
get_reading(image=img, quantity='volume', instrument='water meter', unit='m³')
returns 41.01 m³
